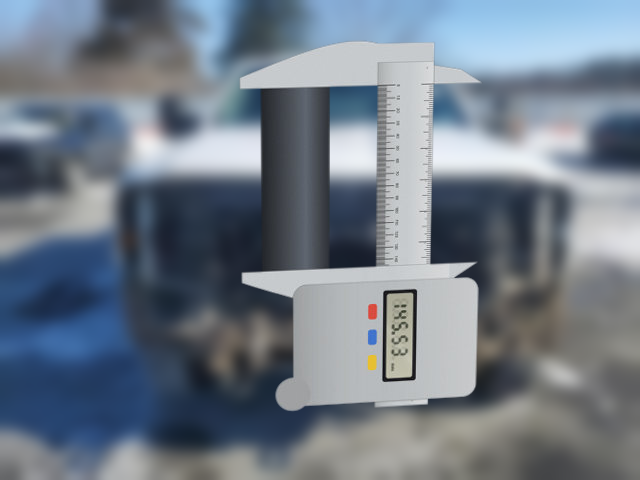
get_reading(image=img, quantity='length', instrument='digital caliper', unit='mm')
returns 145.53 mm
